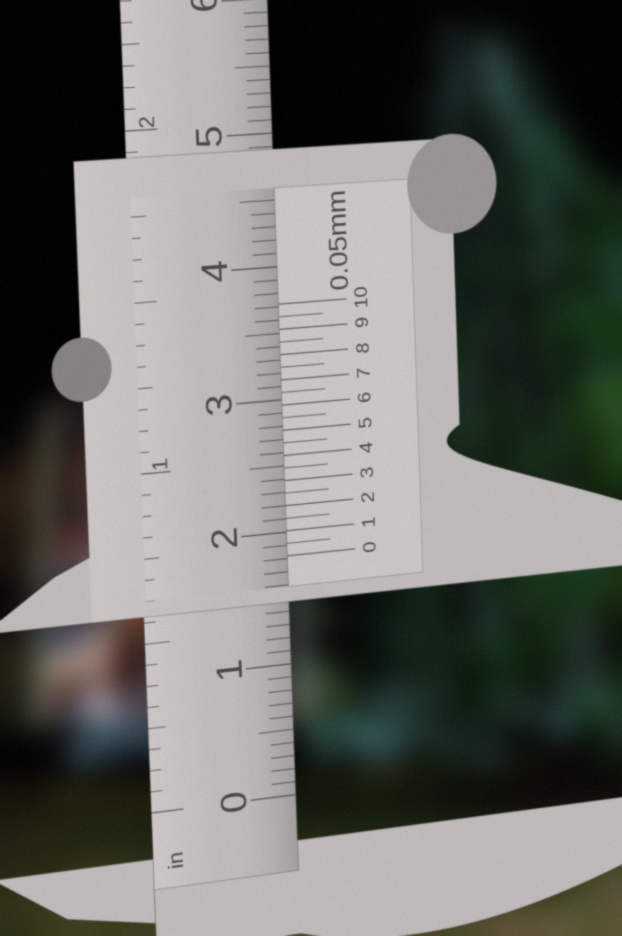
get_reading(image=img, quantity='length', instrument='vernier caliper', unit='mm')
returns 18.2 mm
